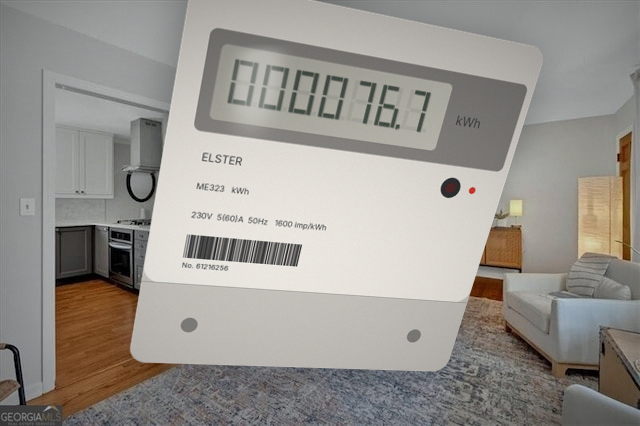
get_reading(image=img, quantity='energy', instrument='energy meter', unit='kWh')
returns 76.7 kWh
